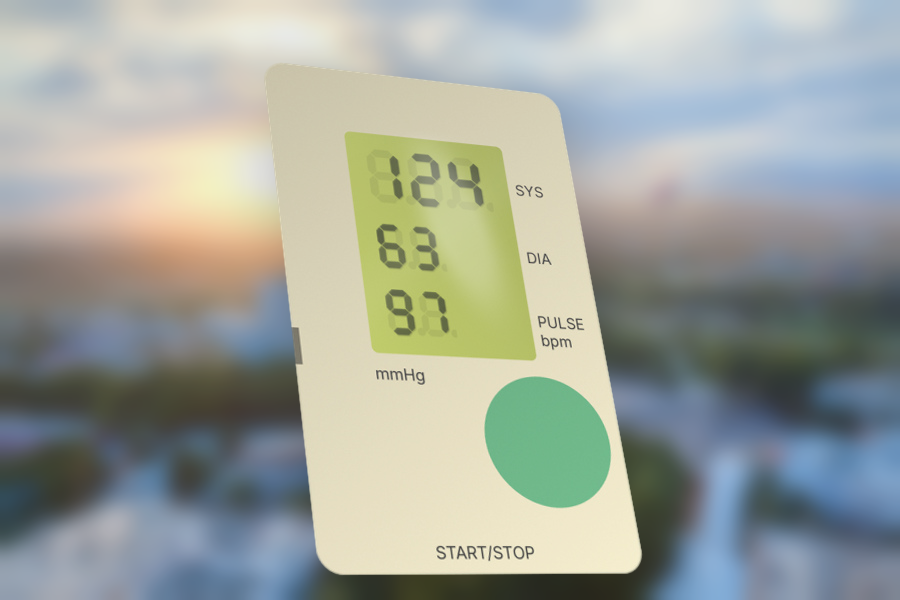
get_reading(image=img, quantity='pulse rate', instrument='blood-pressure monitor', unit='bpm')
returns 97 bpm
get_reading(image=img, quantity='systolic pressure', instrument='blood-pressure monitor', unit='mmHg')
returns 124 mmHg
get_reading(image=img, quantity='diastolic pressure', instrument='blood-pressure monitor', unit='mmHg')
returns 63 mmHg
